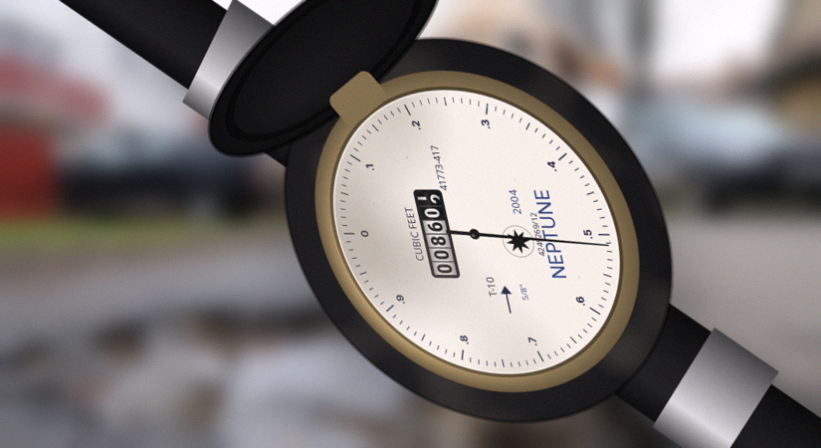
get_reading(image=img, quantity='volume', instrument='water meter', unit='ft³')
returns 8601.51 ft³
